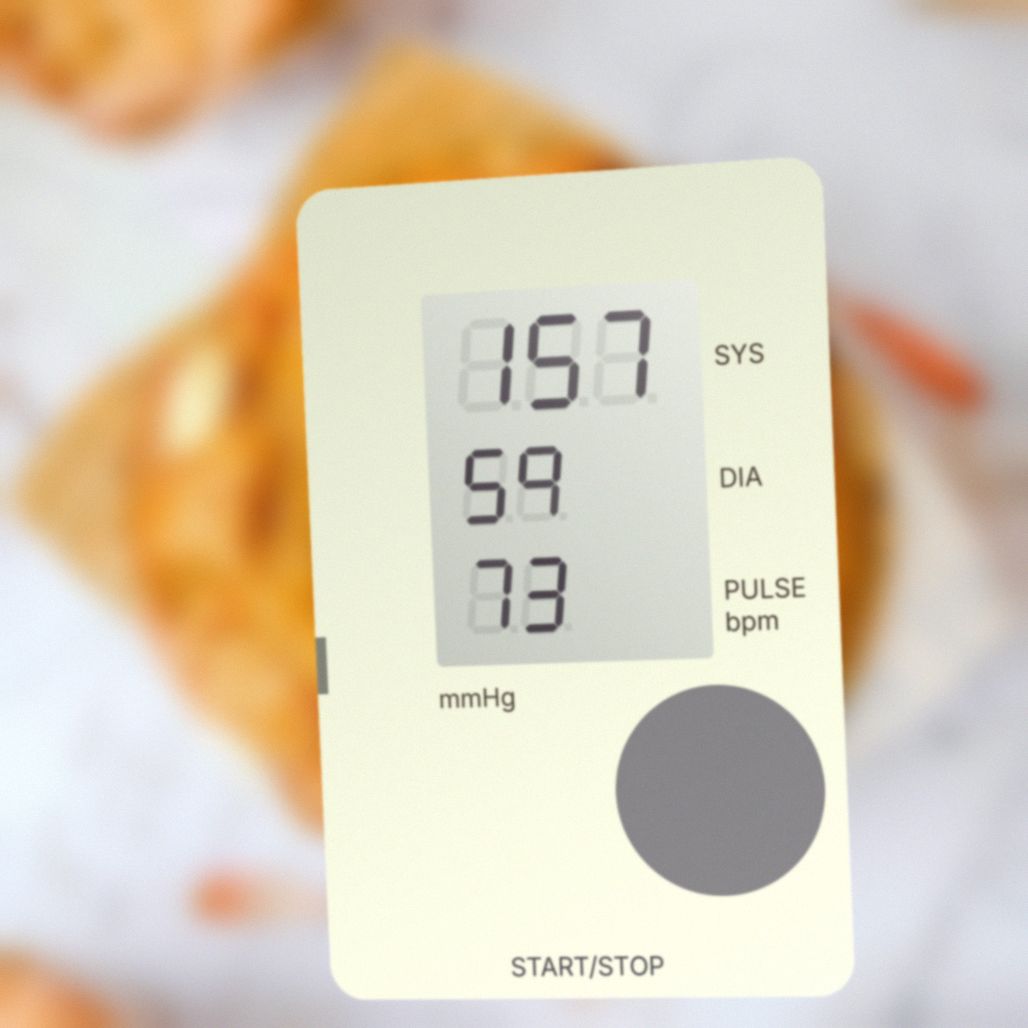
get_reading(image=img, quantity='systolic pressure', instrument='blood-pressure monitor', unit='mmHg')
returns 157 mmHg
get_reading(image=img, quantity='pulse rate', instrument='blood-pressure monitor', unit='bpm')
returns 73 bpm
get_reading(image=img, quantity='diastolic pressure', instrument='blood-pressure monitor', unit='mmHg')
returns 59 mmHg
